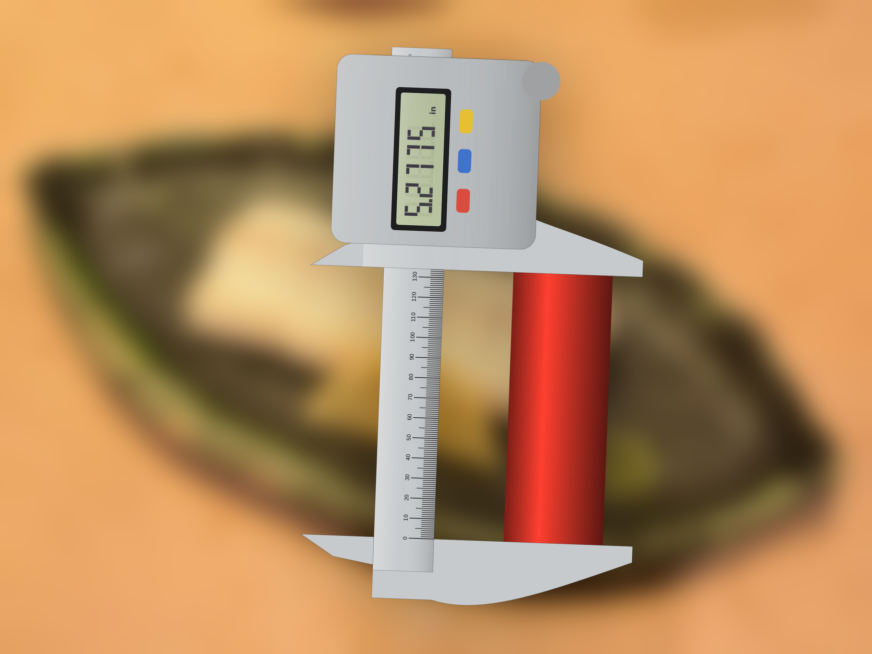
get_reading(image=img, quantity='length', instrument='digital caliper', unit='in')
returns 5.2775 in
